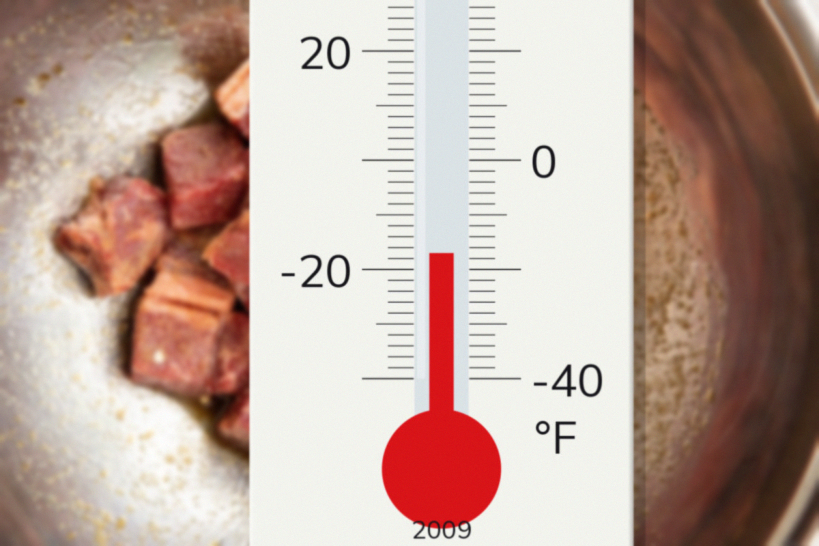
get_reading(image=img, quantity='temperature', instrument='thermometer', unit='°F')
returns -17 °F
